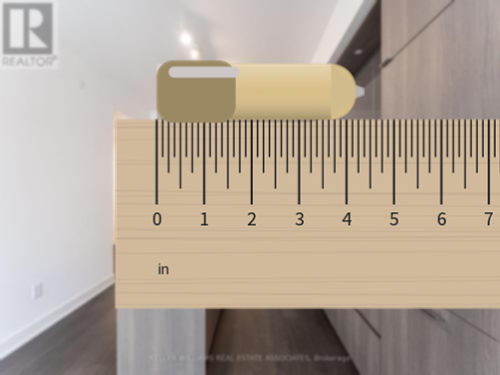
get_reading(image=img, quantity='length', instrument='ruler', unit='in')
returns 4.375 in
